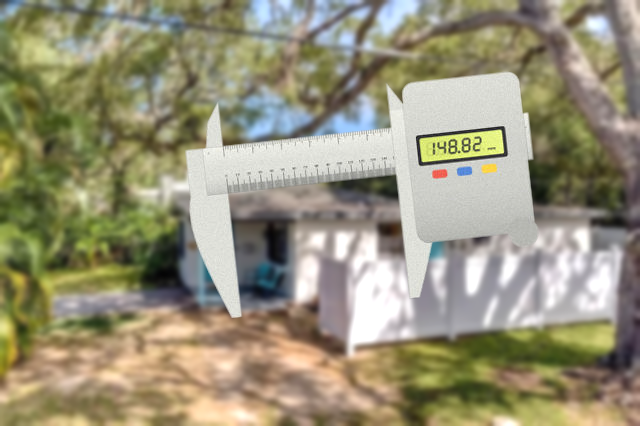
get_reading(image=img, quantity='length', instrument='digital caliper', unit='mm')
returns 148.82 mm
